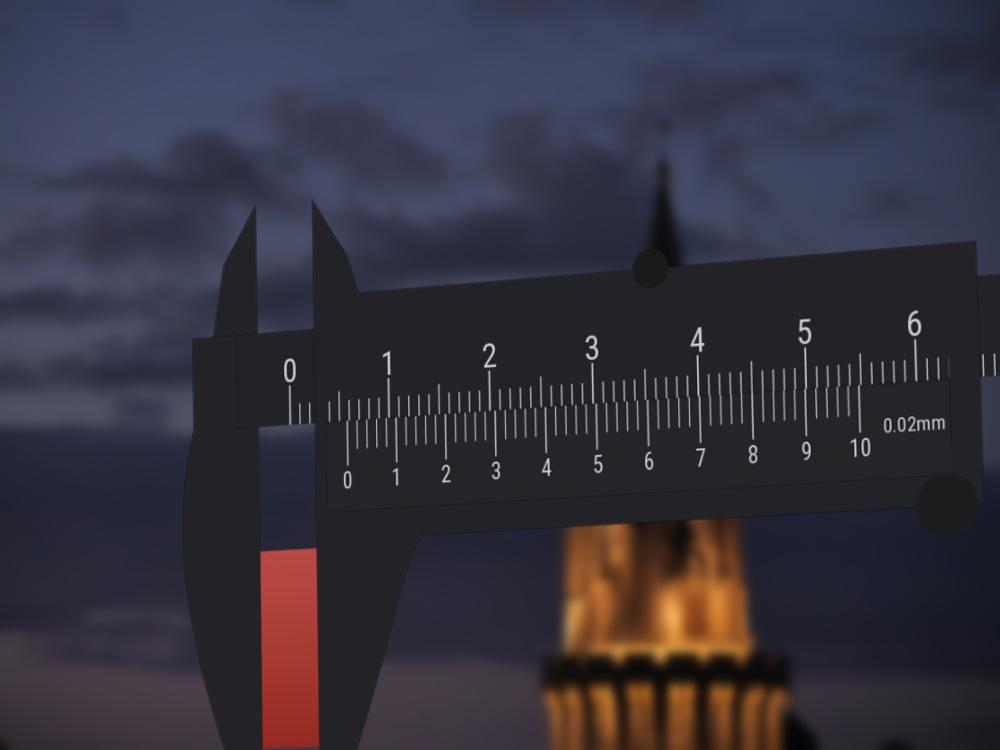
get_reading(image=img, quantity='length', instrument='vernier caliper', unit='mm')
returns 5.8 mm
